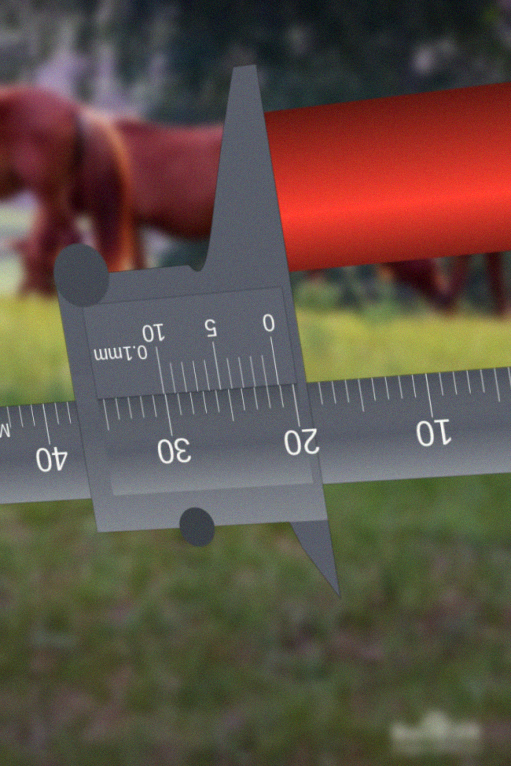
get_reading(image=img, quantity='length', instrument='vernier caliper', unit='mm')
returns 21.1 mm
